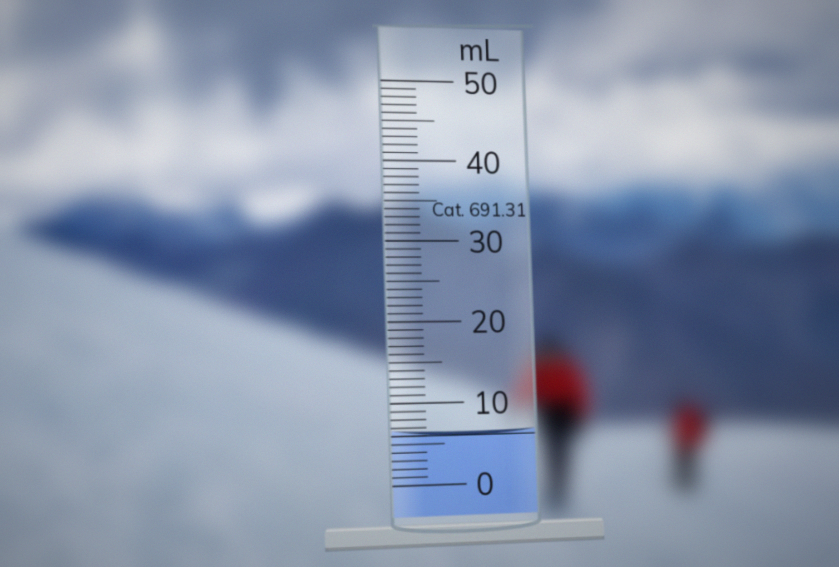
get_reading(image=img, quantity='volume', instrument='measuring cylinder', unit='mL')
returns 6 mL
